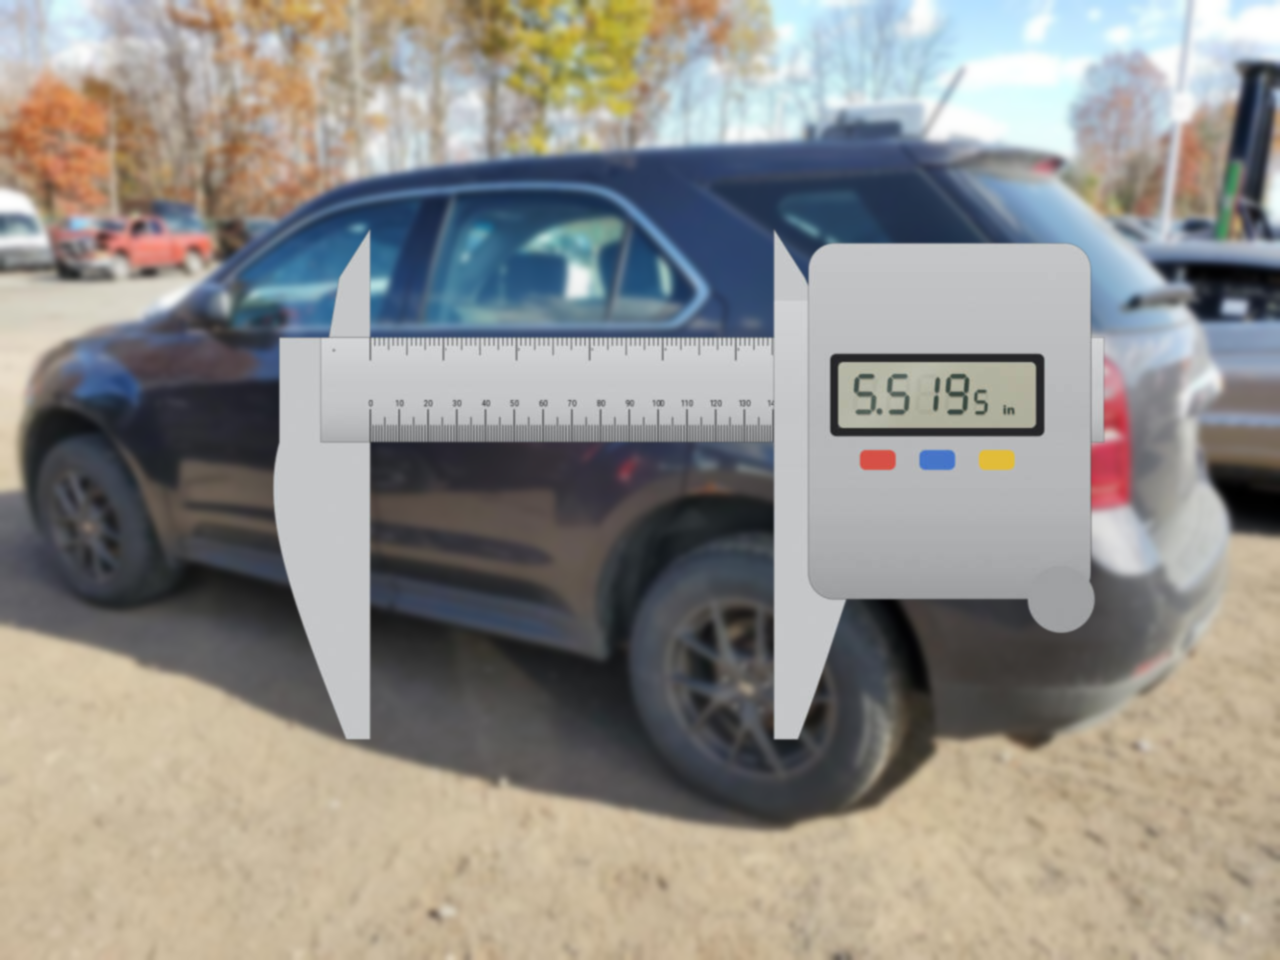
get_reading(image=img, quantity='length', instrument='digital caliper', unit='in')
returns 5.5195 in
